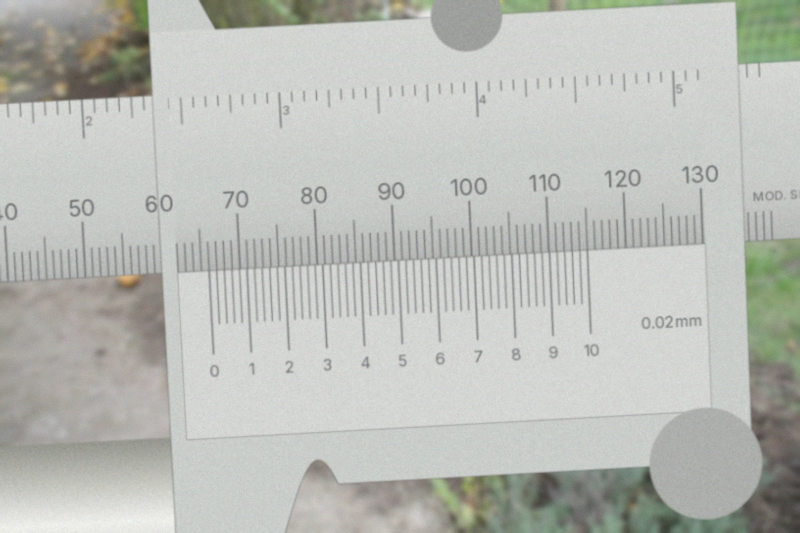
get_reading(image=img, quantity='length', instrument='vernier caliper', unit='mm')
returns 66.0 mm
